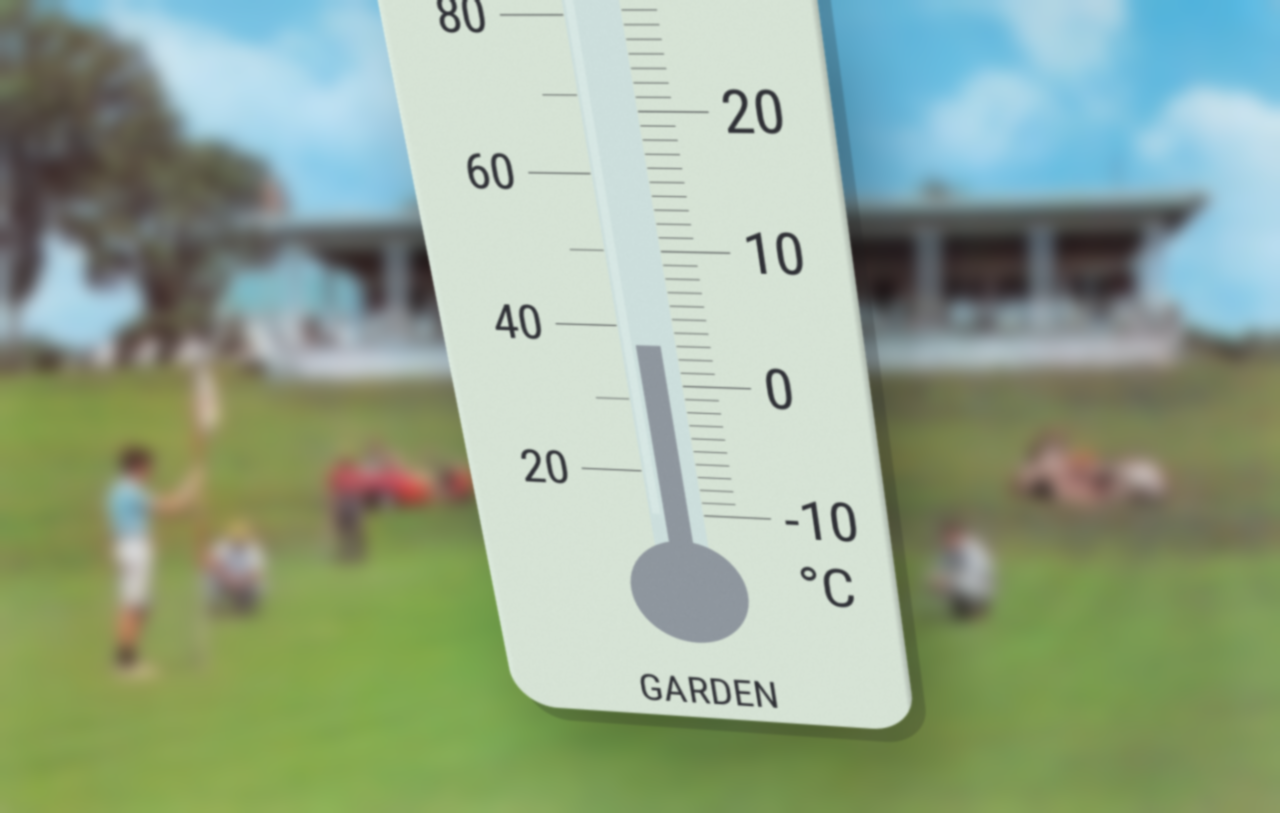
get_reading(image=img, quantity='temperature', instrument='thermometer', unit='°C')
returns 3 °C
